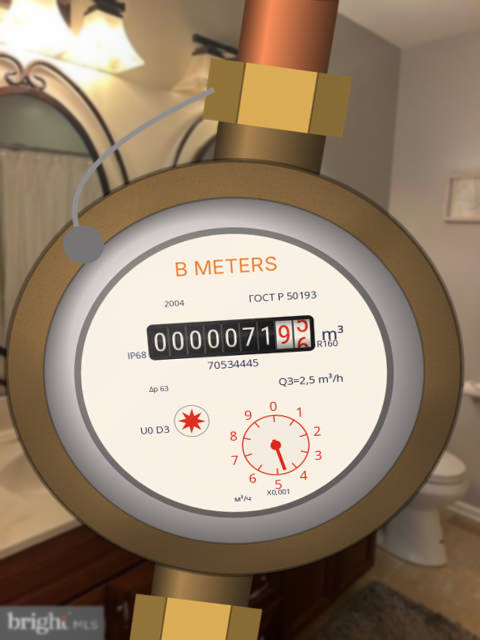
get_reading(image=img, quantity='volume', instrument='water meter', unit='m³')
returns 71.954 m³
